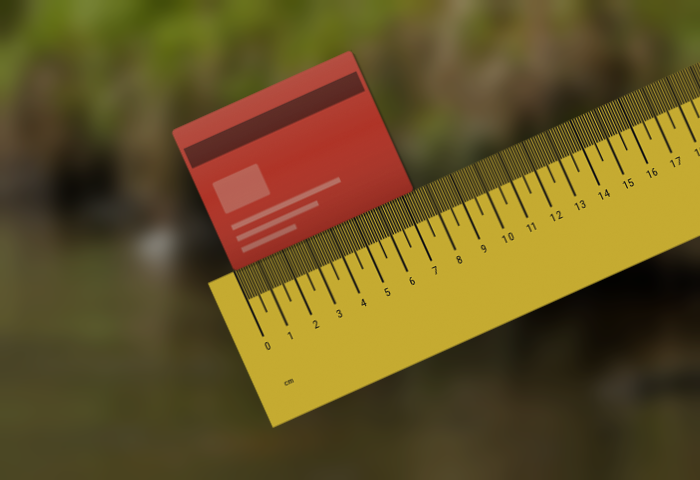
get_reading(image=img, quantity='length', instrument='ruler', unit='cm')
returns 7.5 cm
